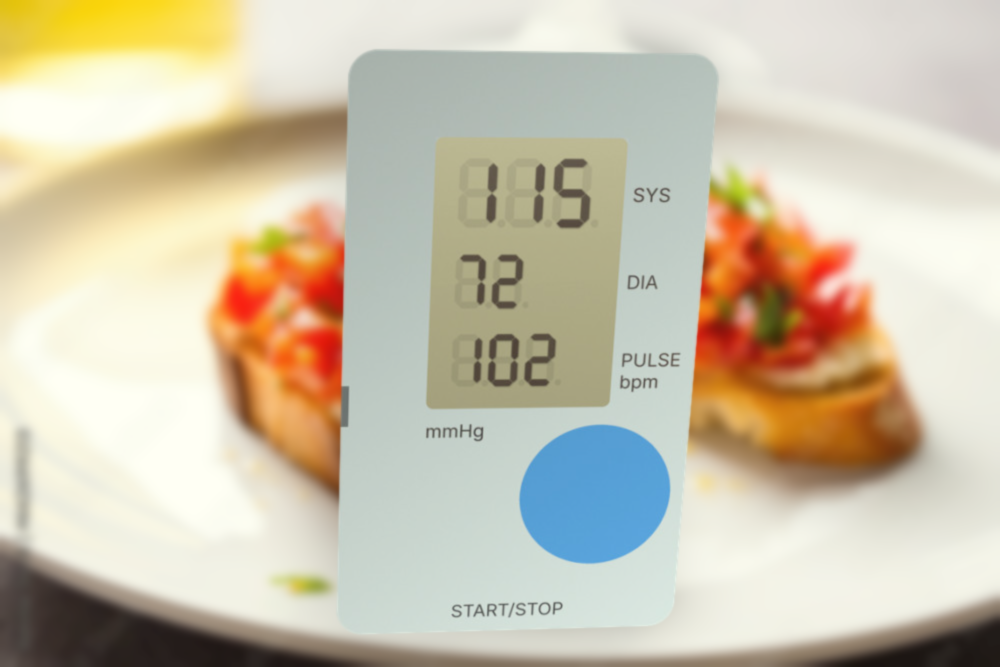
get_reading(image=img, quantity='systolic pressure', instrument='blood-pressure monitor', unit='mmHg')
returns 115 mmHg
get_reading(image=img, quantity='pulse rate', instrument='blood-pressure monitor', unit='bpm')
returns 102 bpm
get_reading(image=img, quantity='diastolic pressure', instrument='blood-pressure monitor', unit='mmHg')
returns 72 mmHg
